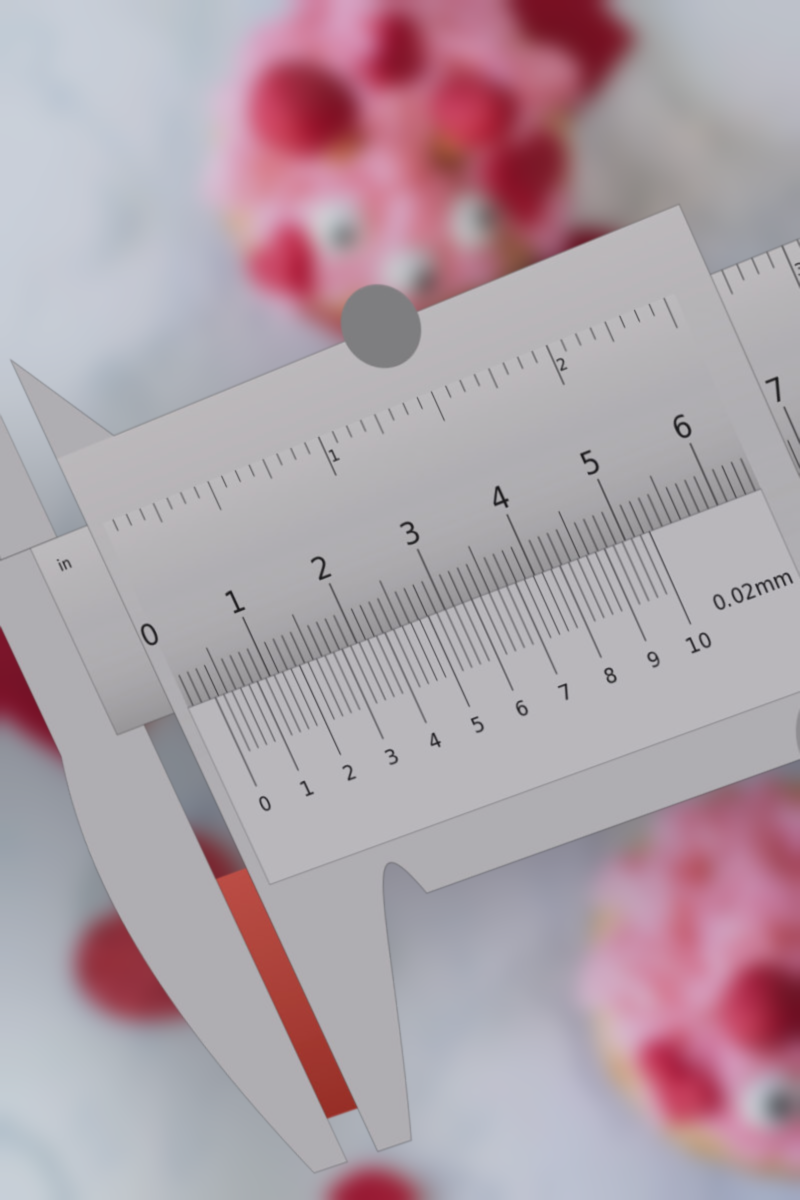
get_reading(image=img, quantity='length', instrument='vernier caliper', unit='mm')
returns 3.6 mm
